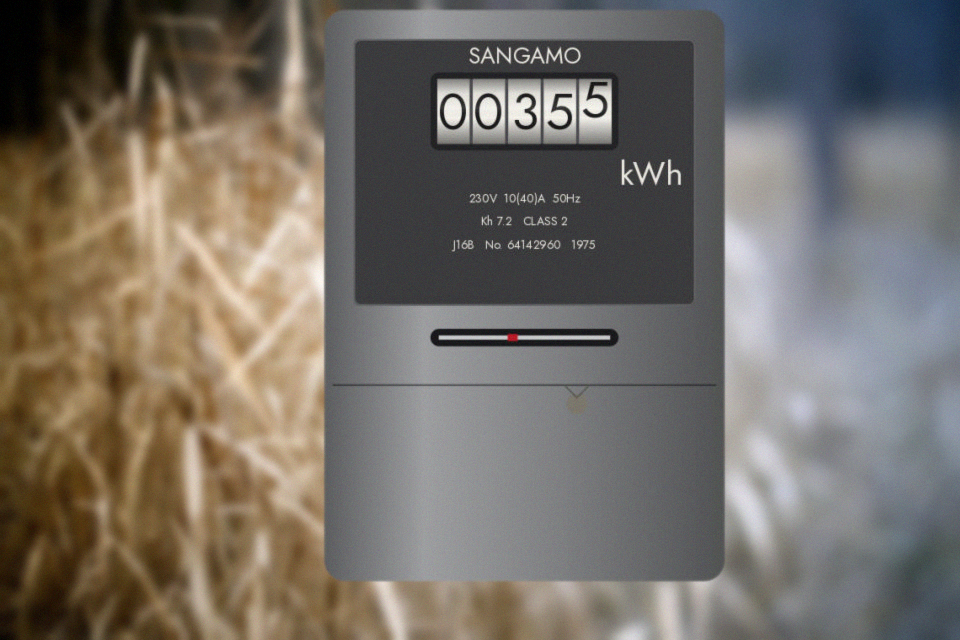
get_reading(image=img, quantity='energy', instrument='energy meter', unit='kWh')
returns 355 kWh
